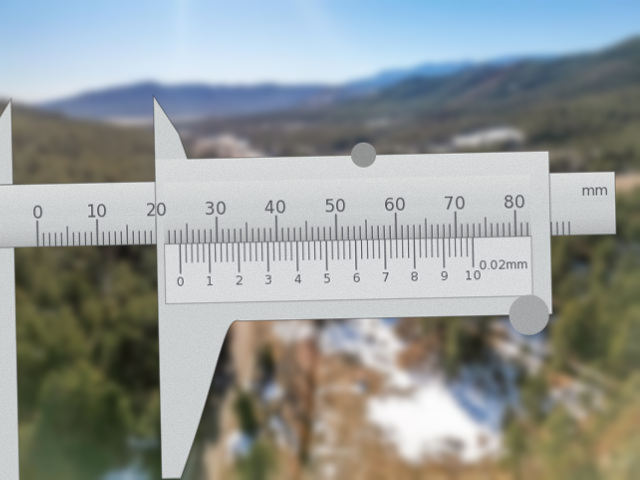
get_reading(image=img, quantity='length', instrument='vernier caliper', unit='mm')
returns 23.8 mm
